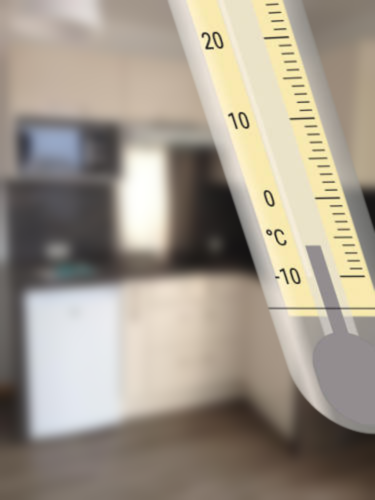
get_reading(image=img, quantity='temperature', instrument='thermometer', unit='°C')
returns -6 °C
